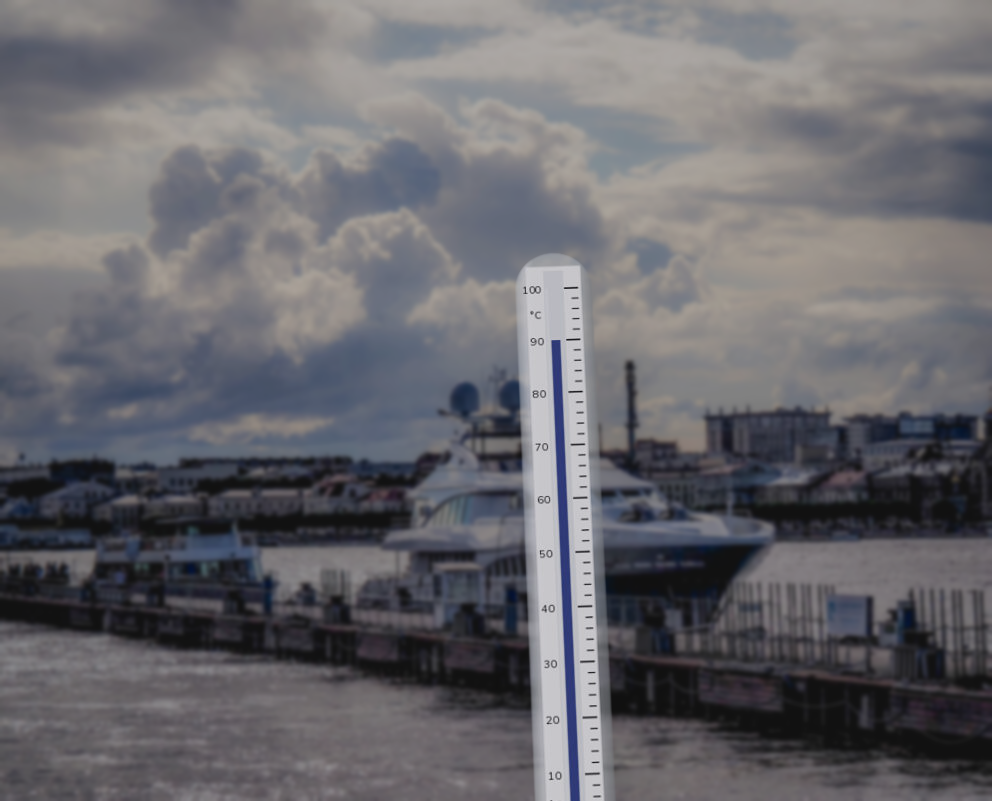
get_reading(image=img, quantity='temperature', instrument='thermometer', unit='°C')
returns 90 °C
